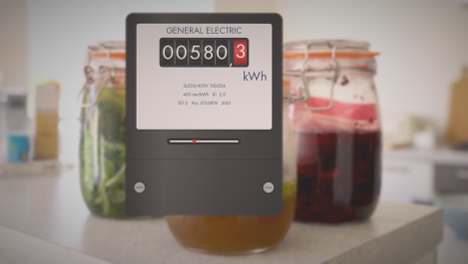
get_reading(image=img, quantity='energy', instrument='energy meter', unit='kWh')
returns 580.3 kWh
